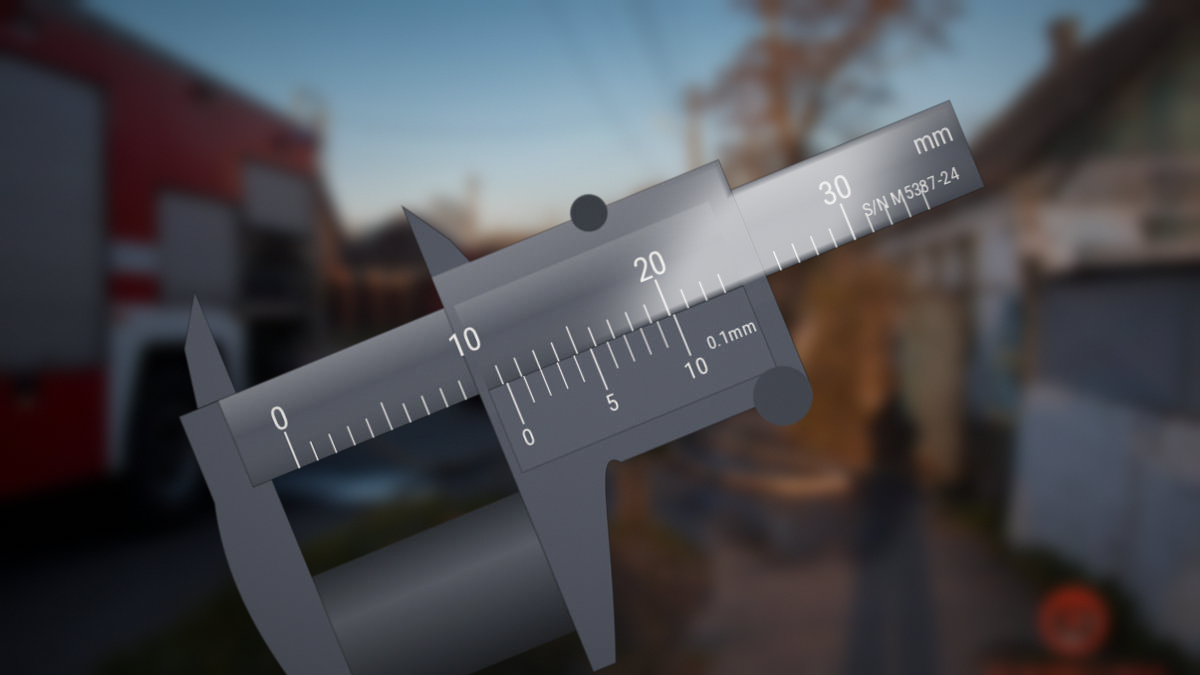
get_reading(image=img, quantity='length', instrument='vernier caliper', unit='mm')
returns 11.2 mm
